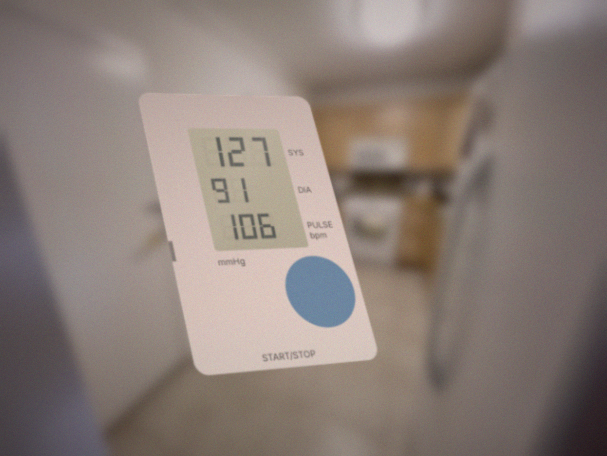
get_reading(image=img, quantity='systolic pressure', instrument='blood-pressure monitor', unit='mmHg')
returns 127 mmHg
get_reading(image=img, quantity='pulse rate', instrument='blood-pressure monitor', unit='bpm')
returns 106 bpm
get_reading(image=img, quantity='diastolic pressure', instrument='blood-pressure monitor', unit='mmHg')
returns 91 mmHg
